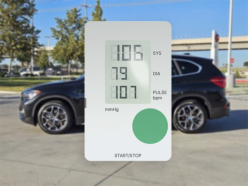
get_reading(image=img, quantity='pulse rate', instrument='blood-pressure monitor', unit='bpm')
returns 107 bpm
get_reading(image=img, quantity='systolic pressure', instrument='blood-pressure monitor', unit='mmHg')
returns 106 mmHg
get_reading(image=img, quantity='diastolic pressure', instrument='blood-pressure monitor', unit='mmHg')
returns 79 mmHg
